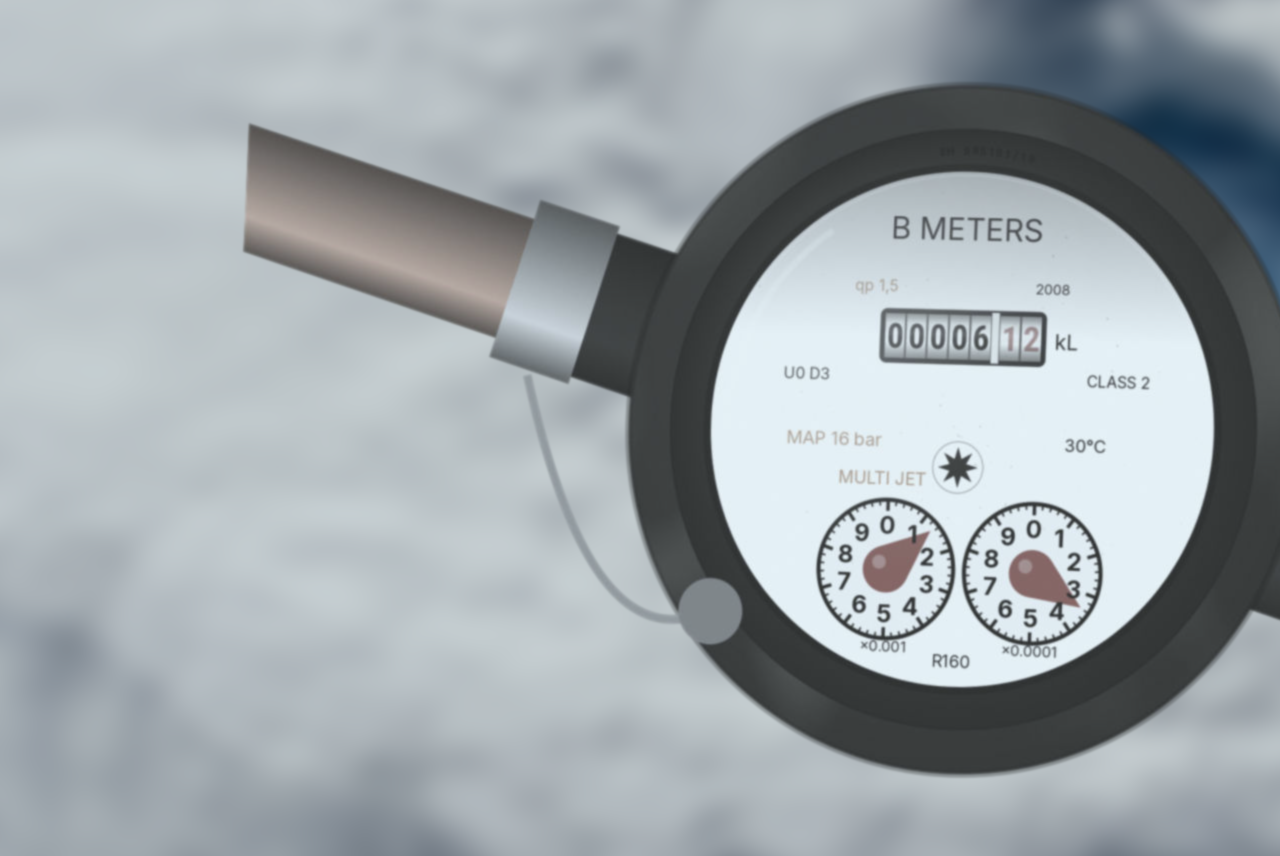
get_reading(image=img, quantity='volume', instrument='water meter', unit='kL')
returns 6.1213 kL
